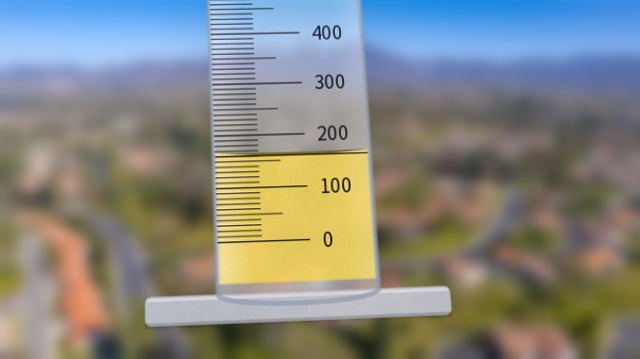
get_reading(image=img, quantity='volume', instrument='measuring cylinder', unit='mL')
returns 160 mL
